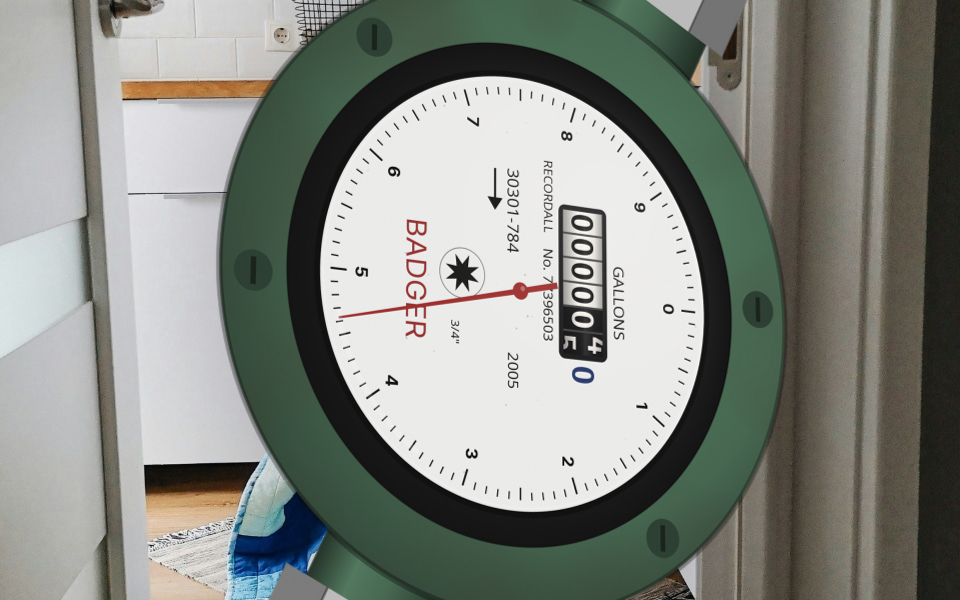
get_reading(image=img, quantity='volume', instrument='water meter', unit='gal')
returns 44.6 gal
